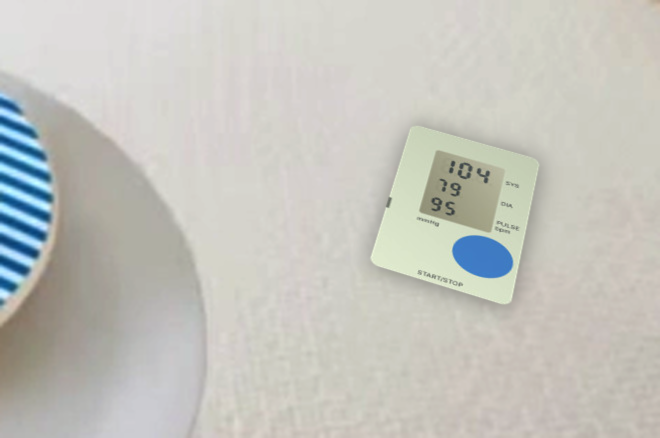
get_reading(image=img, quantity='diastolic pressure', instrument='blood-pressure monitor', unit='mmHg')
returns 79 mmHg
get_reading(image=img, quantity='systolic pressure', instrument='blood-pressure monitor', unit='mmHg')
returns 104 mmHg
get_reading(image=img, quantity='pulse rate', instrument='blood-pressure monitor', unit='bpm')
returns 95 bpm
